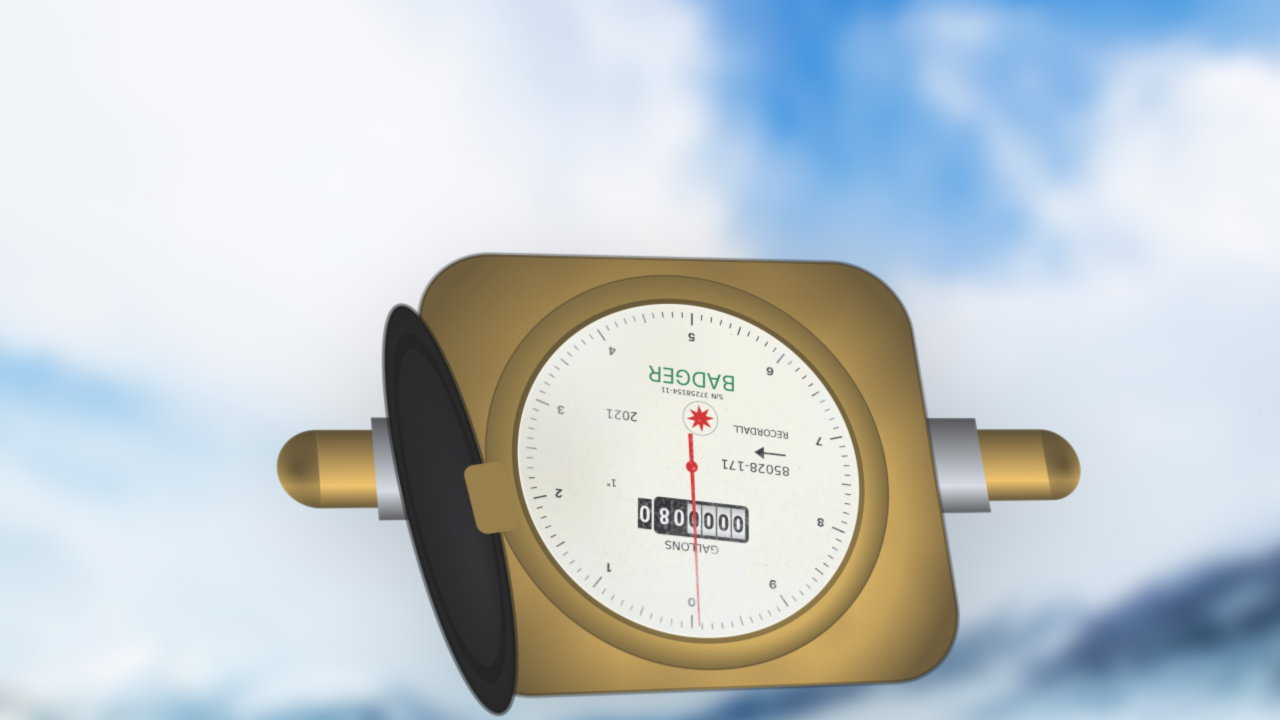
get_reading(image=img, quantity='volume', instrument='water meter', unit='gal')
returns 79.9 gal
